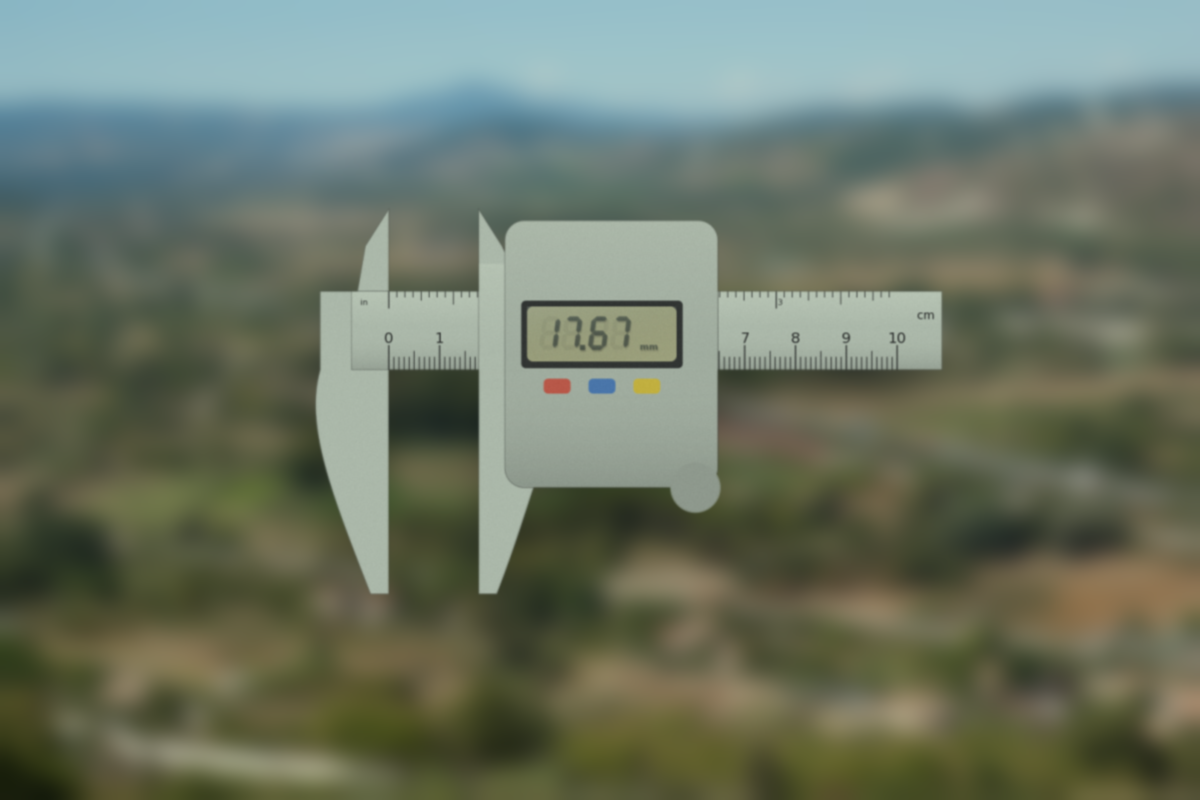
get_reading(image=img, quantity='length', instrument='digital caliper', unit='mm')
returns 17.67 mm
